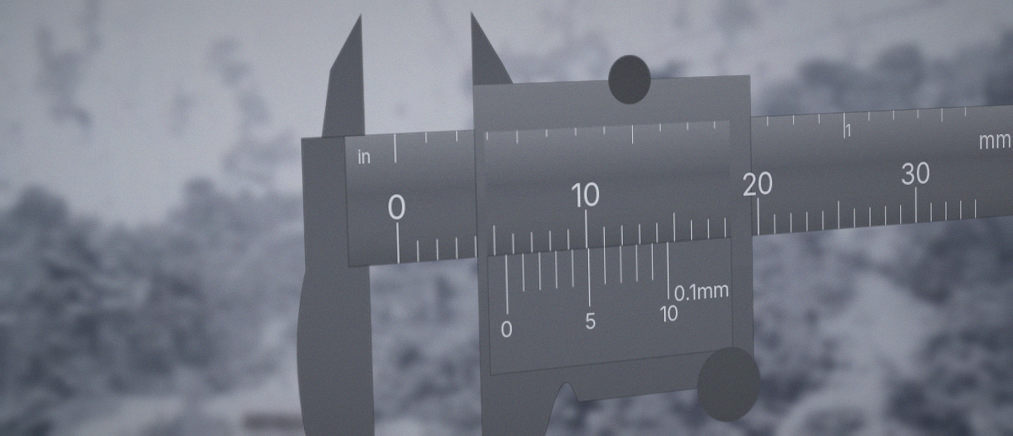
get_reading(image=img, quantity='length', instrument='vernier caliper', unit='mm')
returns 5.6 mm
